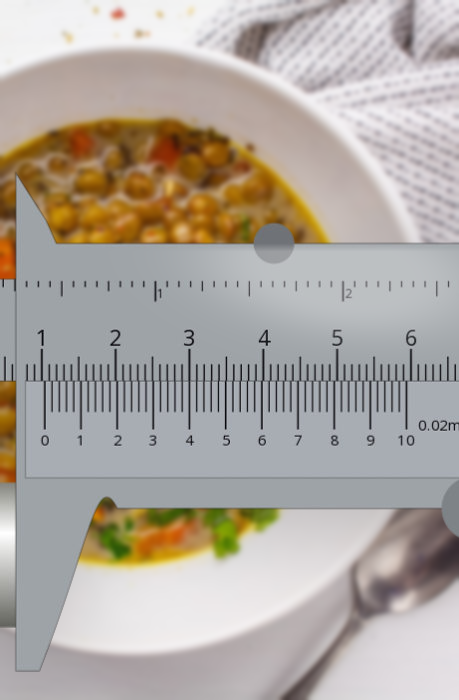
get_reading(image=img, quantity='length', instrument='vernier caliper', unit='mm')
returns 10.4 mm
